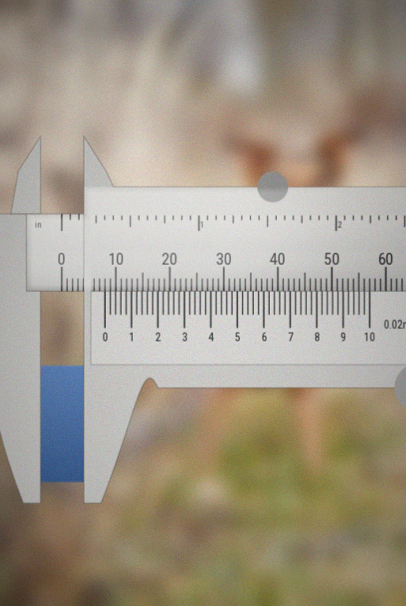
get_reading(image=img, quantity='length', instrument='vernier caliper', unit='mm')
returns 8.0 mm
